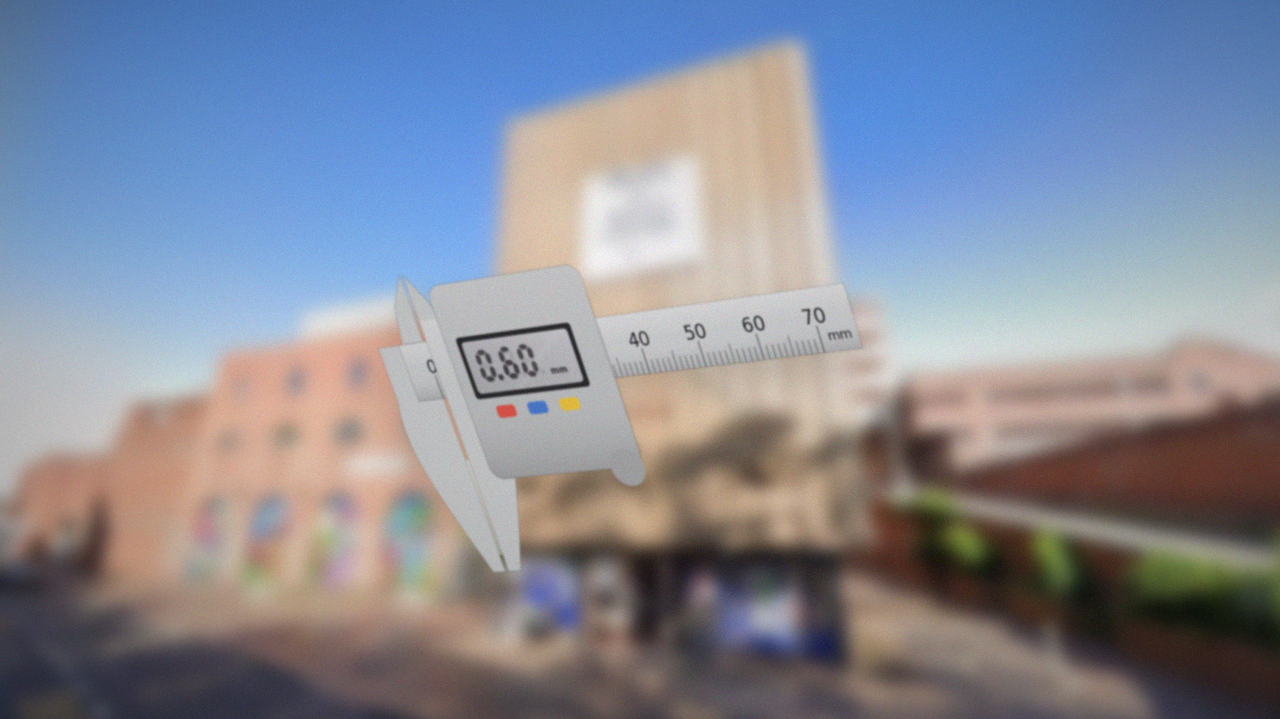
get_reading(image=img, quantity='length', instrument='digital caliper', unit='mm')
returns 0.60 mm
